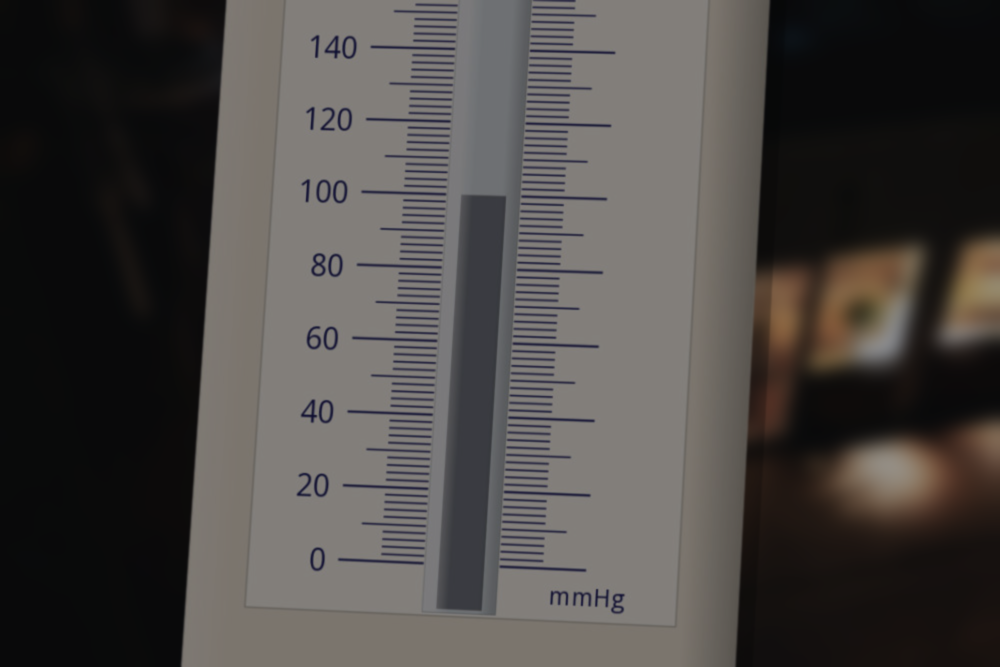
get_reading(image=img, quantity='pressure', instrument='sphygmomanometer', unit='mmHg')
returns 100 mmHg
